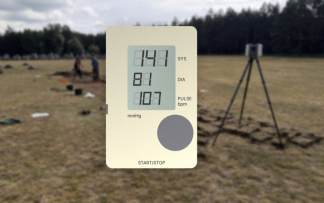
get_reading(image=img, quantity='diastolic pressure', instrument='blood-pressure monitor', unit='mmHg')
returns 81 mmHg
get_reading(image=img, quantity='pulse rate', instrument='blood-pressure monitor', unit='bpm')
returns 107 bpm
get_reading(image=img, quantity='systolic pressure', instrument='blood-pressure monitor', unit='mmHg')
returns 141 mmHg
